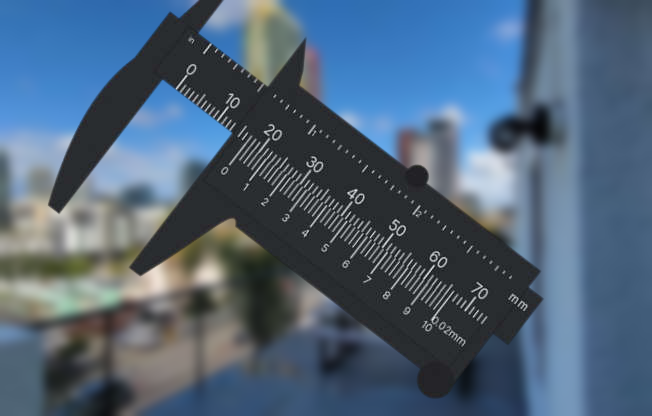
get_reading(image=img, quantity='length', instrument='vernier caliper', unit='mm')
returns 17.0 mm
